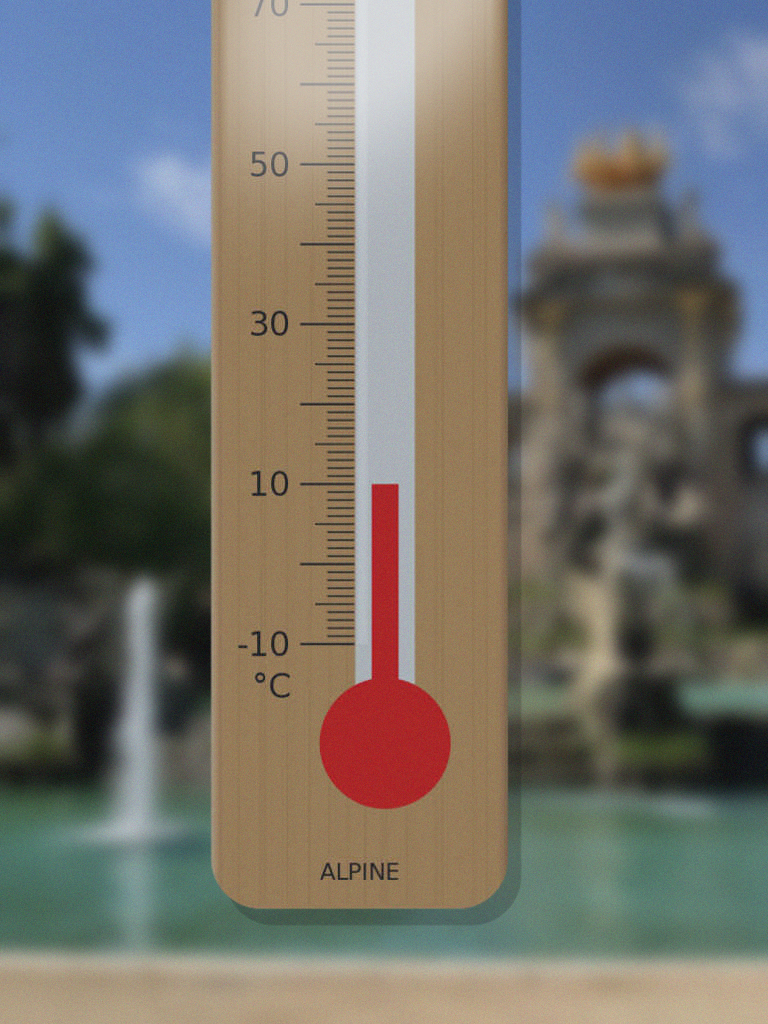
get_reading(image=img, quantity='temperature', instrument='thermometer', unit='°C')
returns 10 °C
